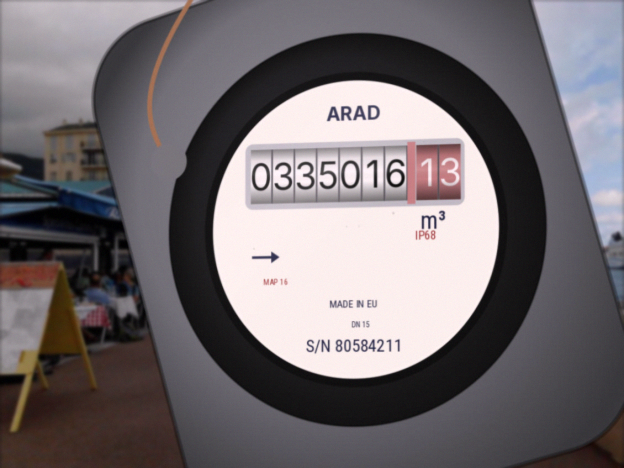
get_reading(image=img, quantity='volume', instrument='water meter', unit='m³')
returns 335016.13 m³
